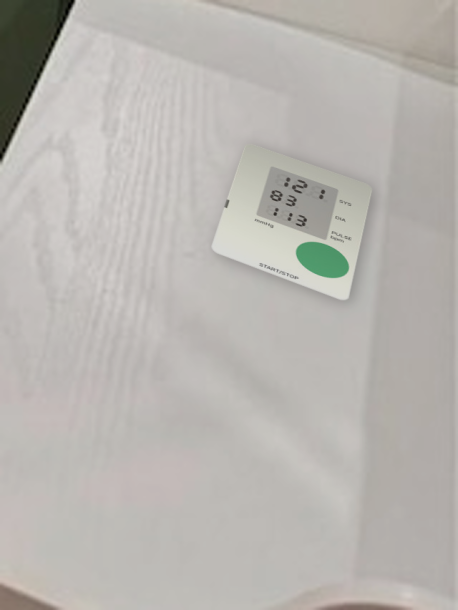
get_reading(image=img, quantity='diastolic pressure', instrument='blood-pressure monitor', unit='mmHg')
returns 83 mmHg
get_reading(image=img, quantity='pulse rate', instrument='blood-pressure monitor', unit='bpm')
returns 113 bpm
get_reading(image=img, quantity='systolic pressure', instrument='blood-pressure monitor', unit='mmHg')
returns 121 mmHg
